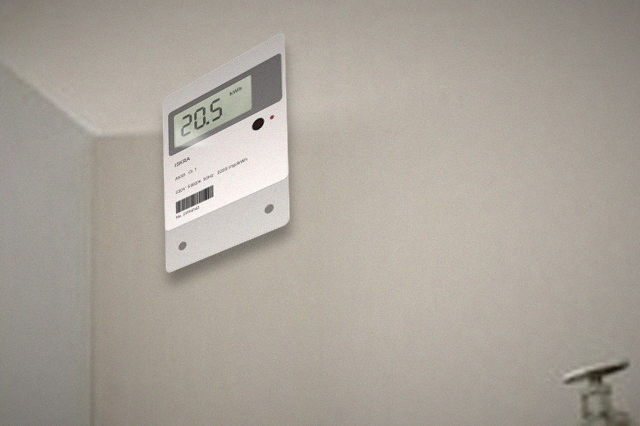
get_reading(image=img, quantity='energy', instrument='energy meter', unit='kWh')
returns 20.5 kWh
